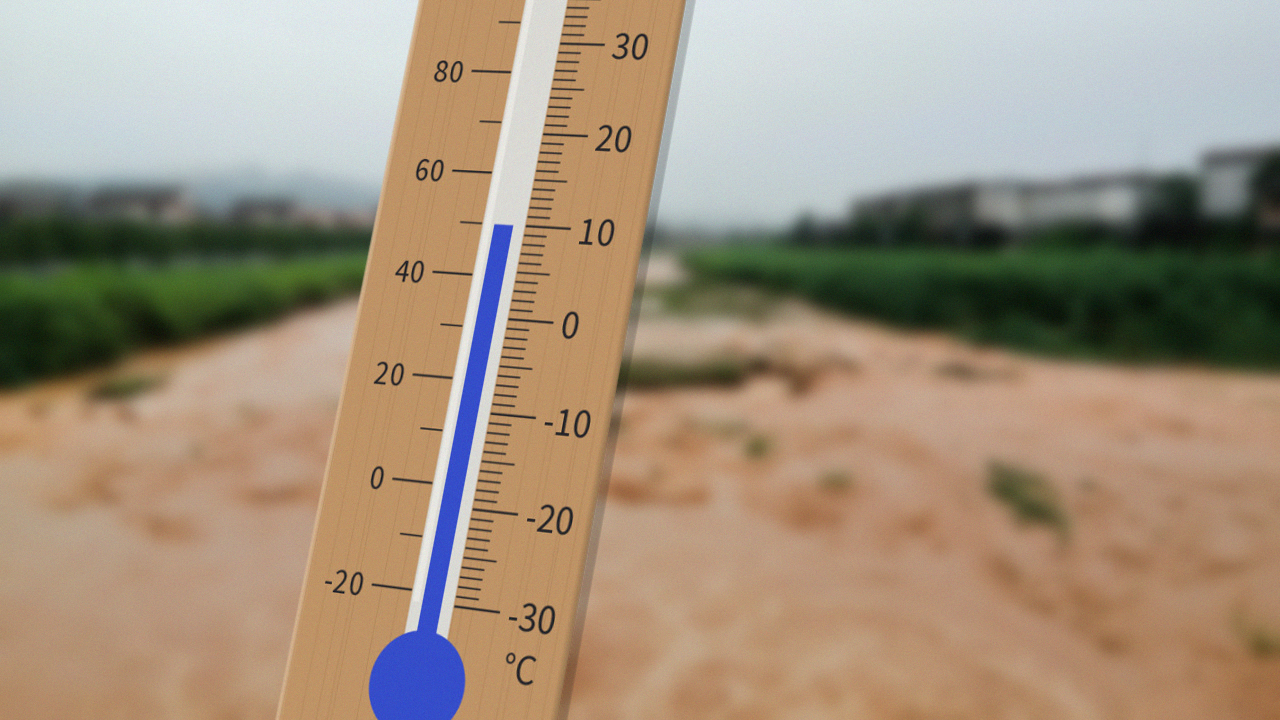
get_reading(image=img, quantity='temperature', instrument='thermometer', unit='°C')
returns 10 °C
